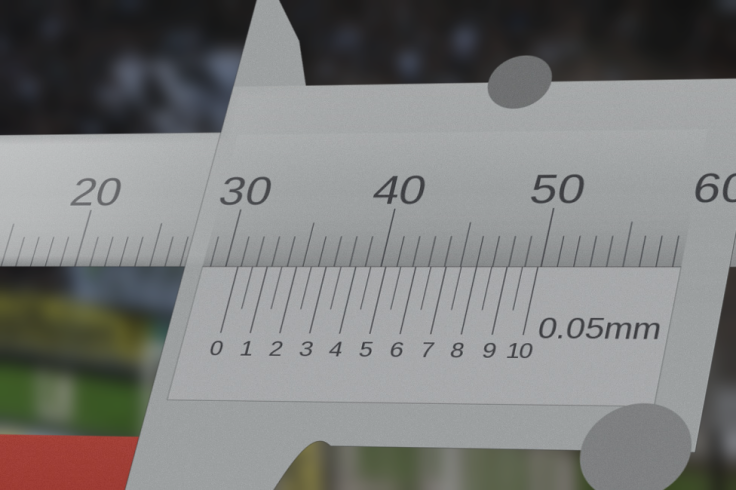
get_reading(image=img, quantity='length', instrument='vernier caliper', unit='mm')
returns 30.8 mm
